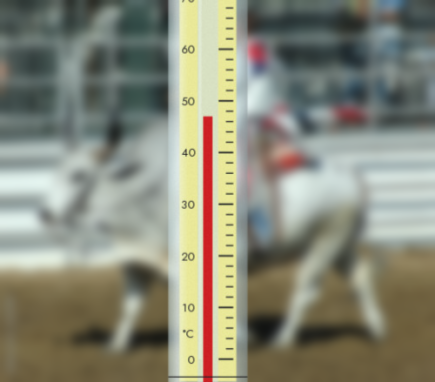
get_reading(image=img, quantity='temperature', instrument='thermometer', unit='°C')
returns 47 °C
